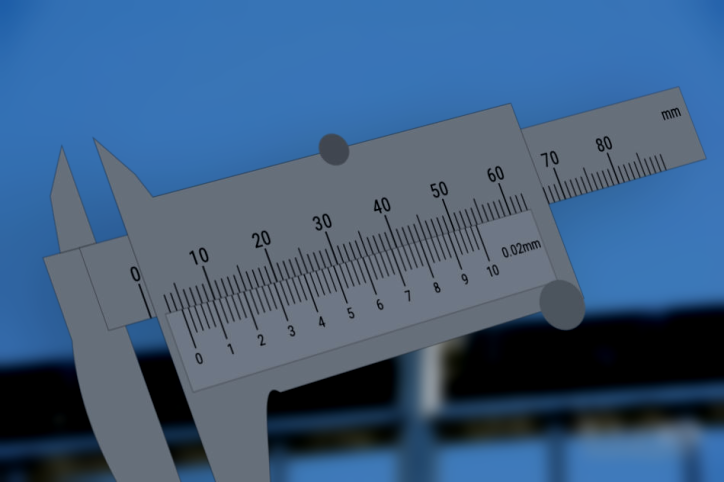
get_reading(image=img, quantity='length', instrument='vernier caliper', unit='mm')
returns 4.8 mm
